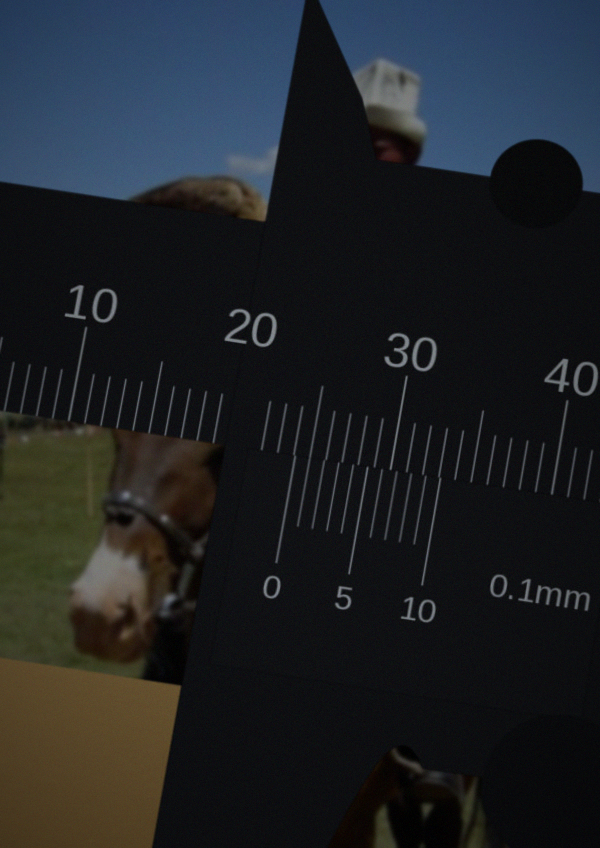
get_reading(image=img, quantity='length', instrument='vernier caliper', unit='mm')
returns 24.1 mm
